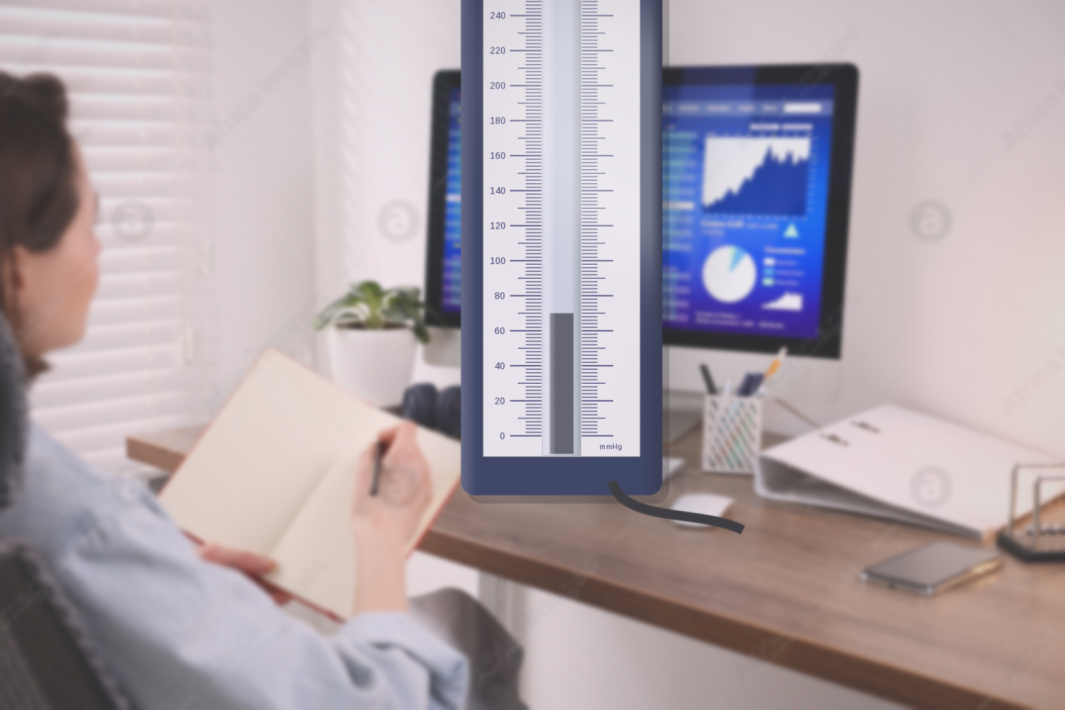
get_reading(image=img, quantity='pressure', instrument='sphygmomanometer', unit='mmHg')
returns 70 mmHg
